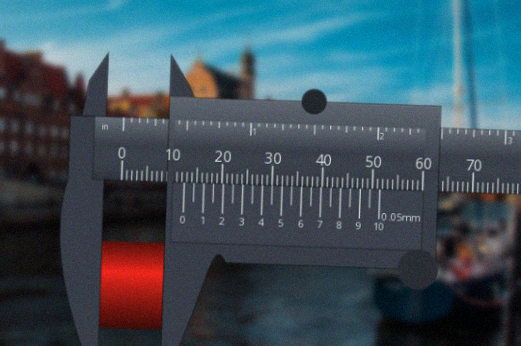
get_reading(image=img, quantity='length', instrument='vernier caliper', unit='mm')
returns 12.5 mm
